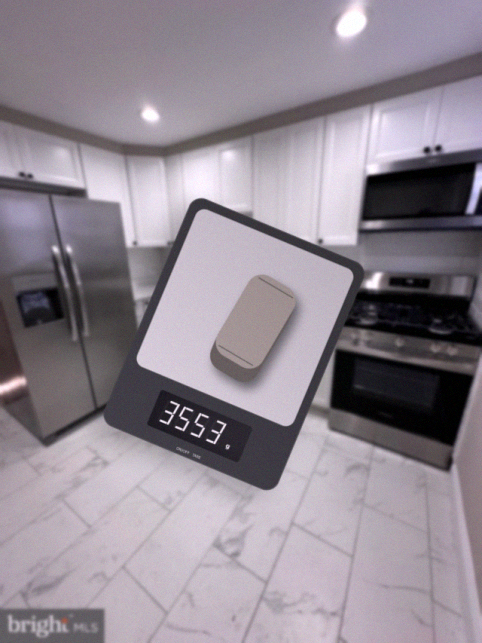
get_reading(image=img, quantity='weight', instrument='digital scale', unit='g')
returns 3553 g
